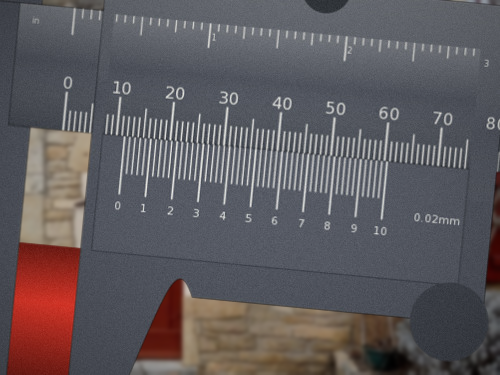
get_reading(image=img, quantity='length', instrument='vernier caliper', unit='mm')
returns 11.5 mm
